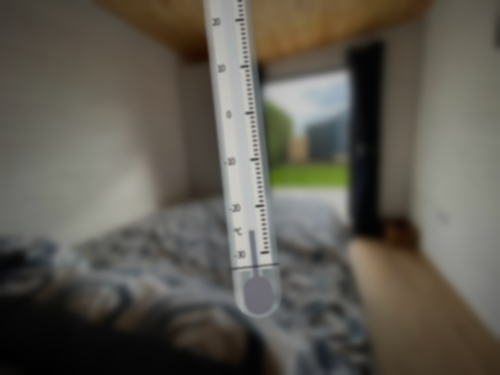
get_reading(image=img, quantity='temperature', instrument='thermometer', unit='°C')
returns -25 °C
